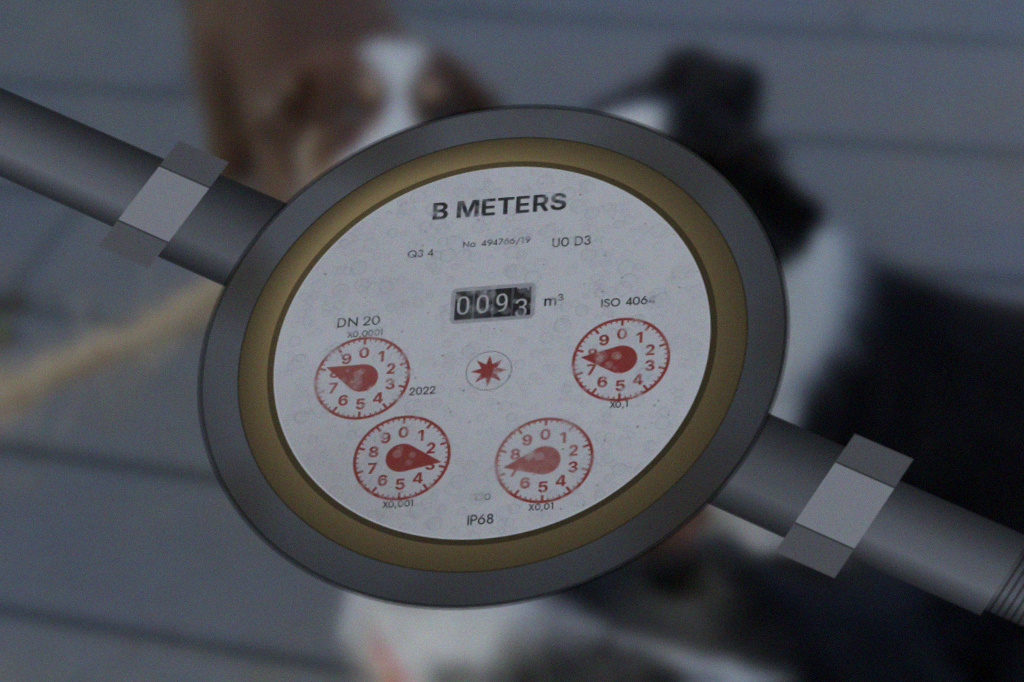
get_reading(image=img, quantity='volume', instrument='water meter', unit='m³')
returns 92.7728 m³
